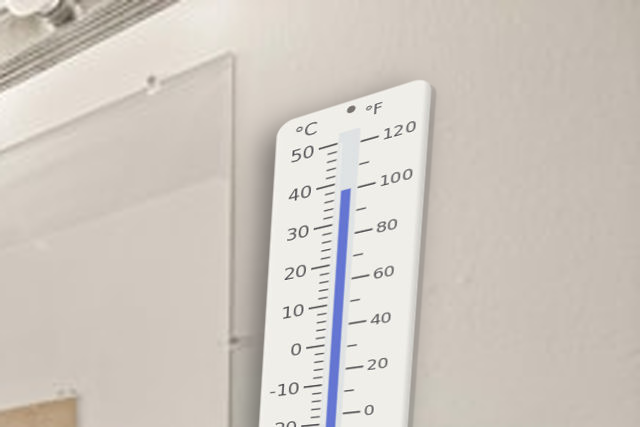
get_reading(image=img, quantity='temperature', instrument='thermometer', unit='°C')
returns 38 °C
